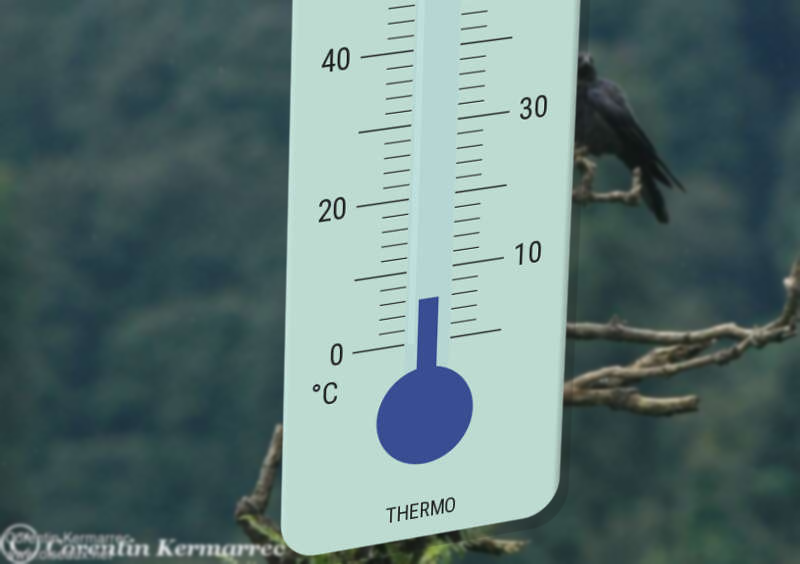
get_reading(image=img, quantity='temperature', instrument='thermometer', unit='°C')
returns 6 °C
